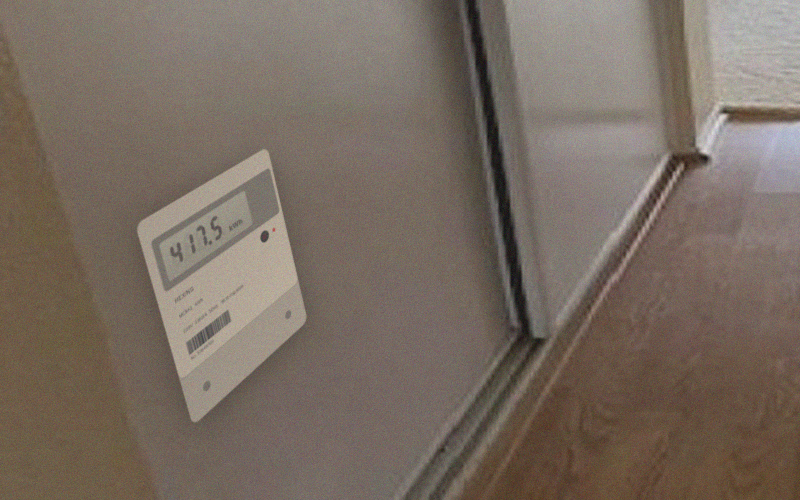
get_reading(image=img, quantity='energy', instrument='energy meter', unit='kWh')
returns 417.5 kWh
